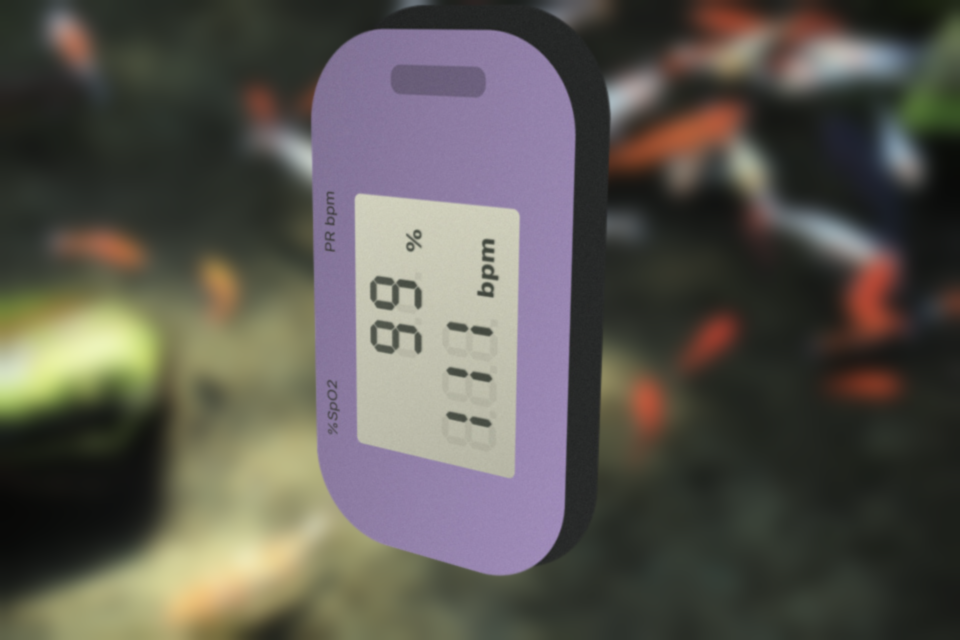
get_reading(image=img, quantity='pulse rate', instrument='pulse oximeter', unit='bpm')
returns 111 bpm
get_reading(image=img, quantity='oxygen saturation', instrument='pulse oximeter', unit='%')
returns 99 %
